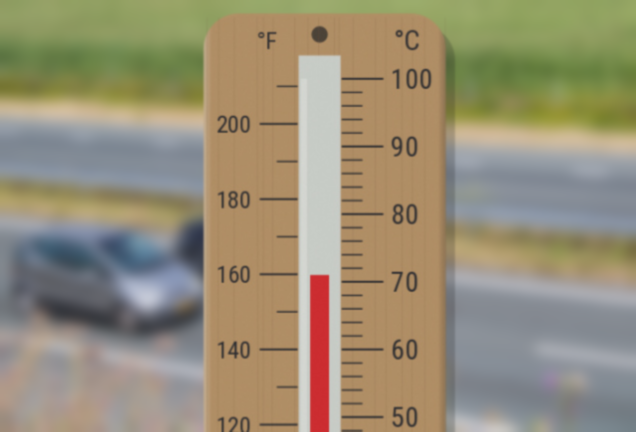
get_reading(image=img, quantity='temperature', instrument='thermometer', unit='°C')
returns 71 °C
